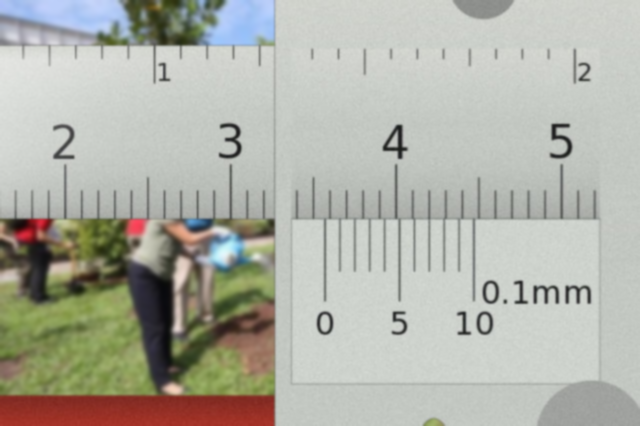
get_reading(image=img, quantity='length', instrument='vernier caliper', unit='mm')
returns 35.7 mm
